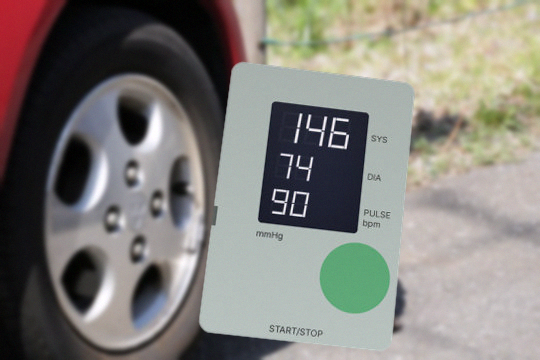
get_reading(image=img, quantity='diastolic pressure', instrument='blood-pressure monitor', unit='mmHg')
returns 74 mmHg
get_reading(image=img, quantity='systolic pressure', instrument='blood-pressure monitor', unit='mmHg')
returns 146 mmHg
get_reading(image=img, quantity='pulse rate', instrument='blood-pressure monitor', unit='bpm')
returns 90 bpm
